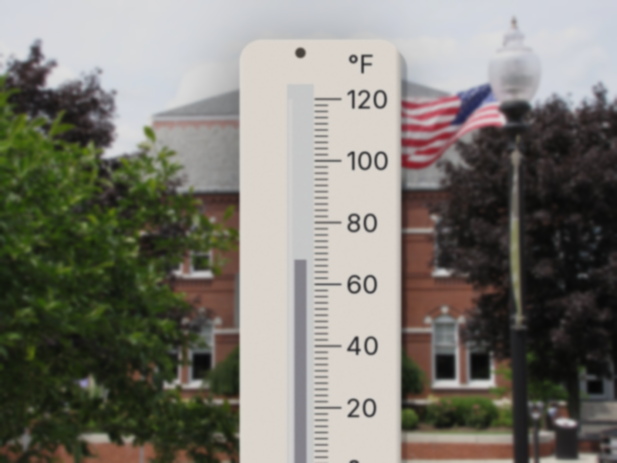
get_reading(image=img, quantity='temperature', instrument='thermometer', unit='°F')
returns 68 °F
